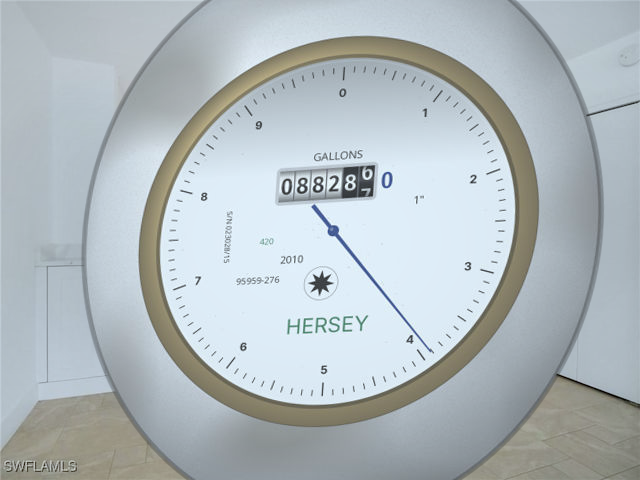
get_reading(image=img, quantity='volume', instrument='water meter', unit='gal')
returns 882863.9 gal
